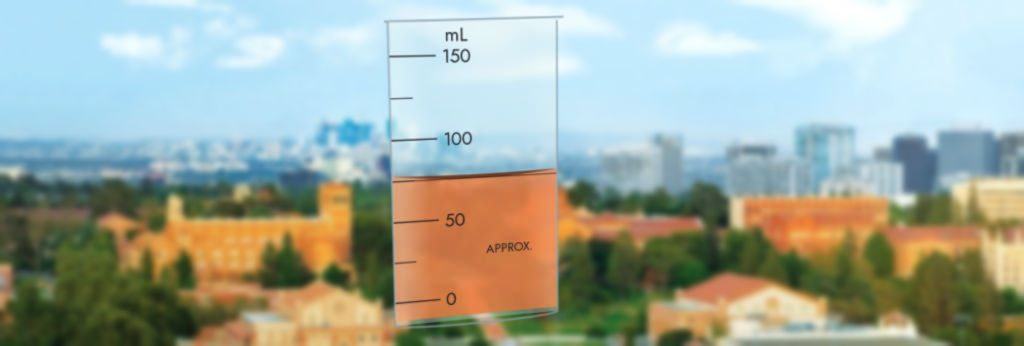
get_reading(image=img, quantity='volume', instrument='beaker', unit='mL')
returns 75 mL
